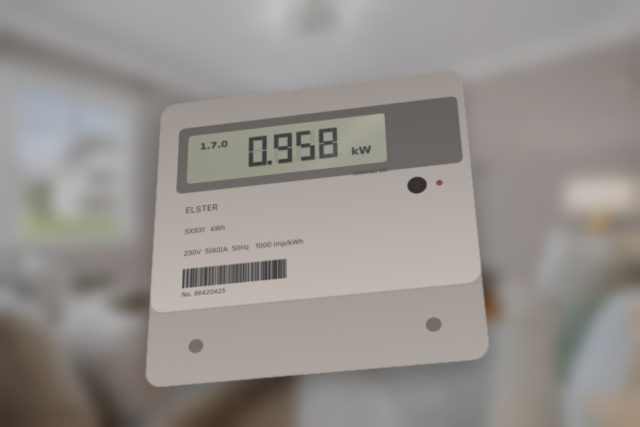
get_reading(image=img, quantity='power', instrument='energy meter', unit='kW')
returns 0.958 kW
